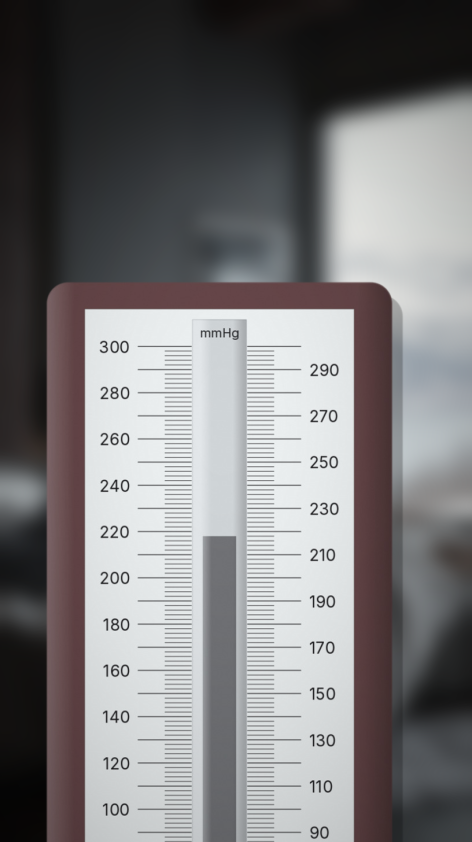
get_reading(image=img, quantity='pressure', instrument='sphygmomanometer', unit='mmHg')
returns 218 mmHg
